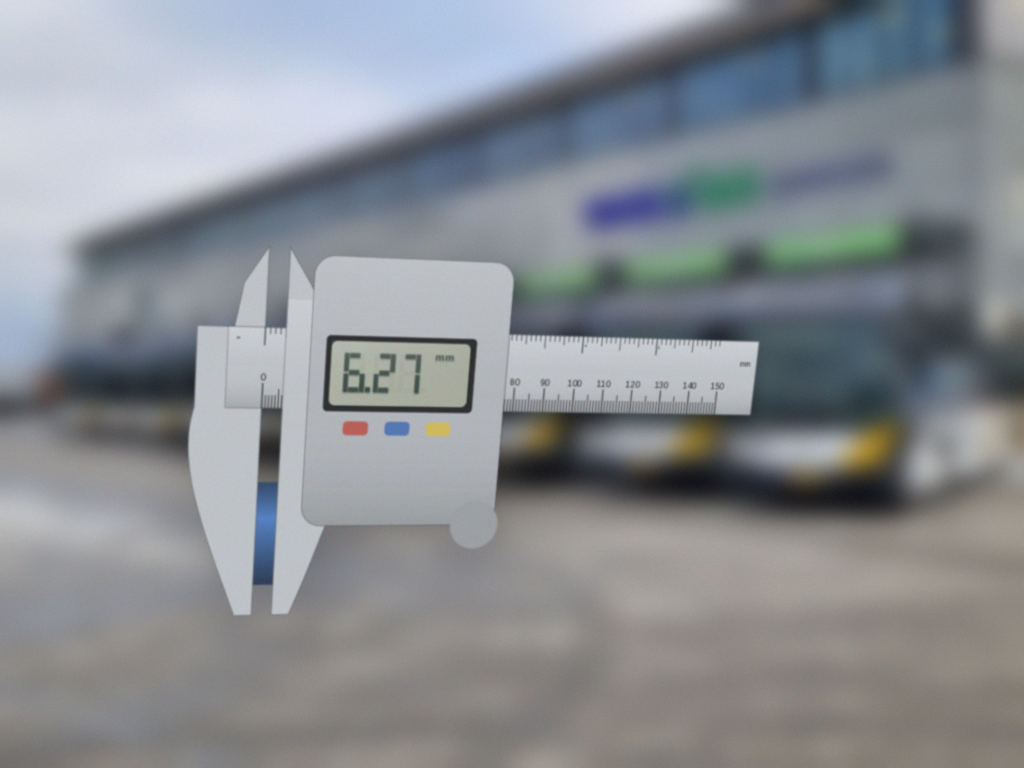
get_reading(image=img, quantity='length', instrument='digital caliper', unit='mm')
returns 6.27 mm
